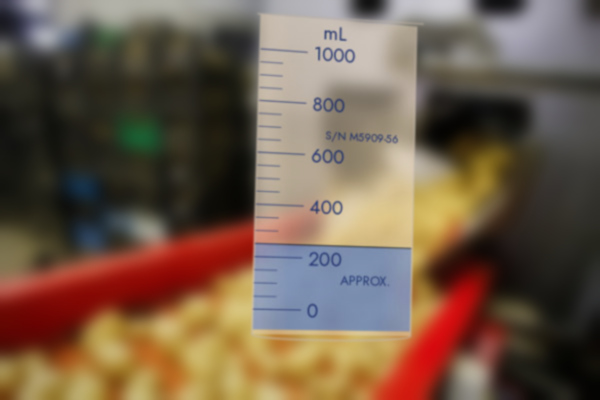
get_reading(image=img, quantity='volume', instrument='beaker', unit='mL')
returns 250 mL
